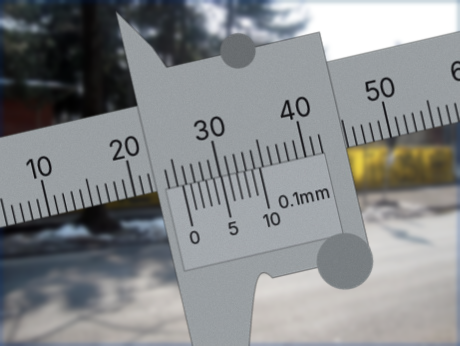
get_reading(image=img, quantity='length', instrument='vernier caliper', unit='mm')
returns 25.6 mm
